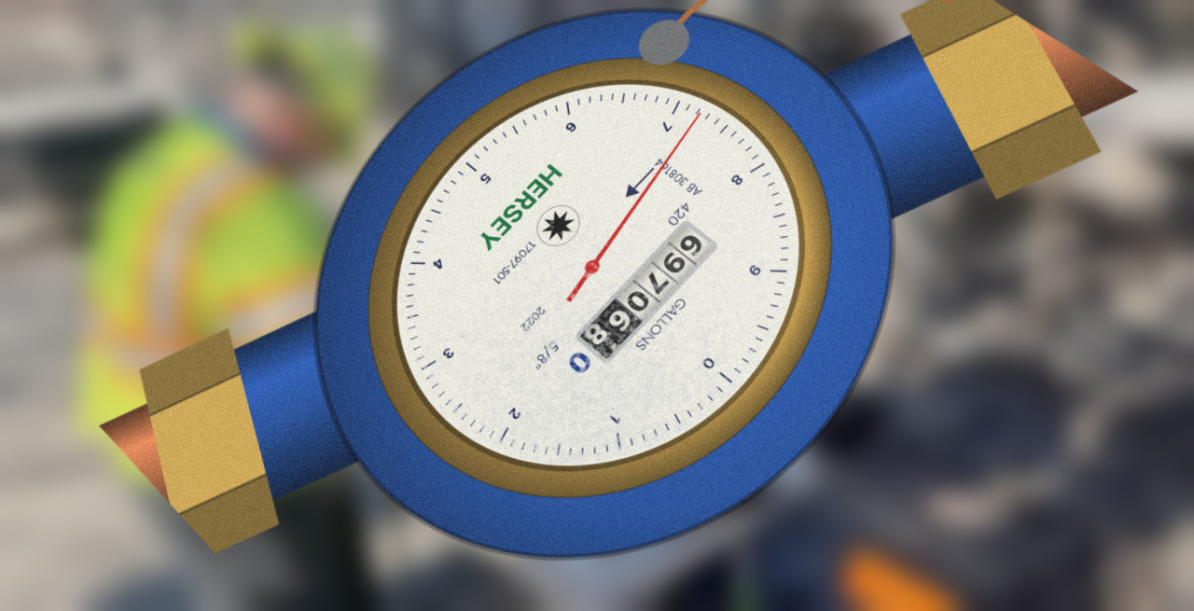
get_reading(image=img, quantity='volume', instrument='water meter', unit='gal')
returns 6970677.2 gal
